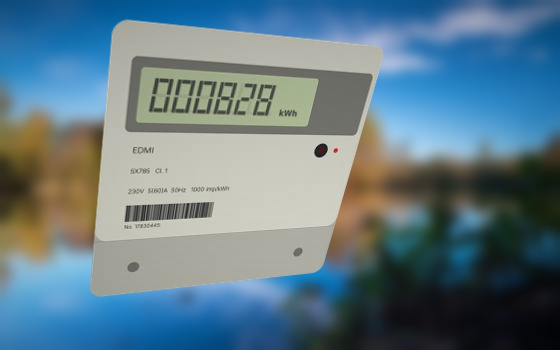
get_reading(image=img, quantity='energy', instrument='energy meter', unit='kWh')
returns 828 kWh
